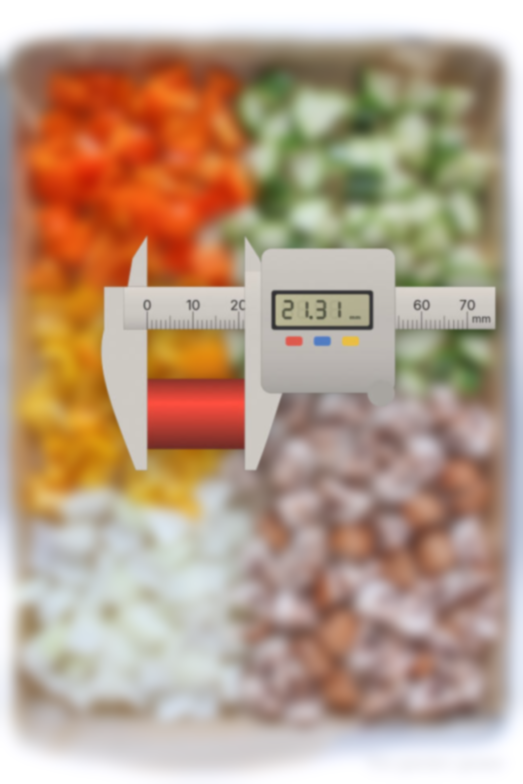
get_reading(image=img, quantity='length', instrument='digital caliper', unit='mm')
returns 21.31 mm
